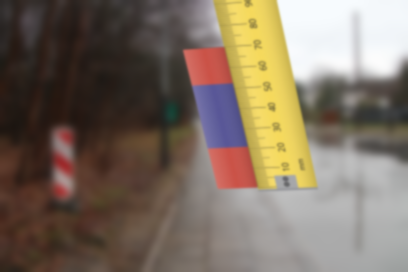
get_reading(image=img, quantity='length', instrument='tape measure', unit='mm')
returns 70 mm
